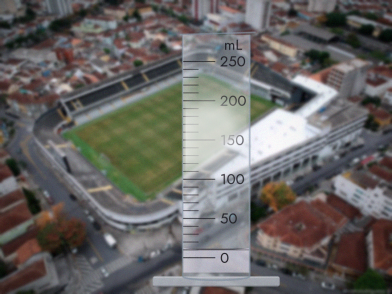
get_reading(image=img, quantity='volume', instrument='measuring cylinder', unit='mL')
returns 10 mL
